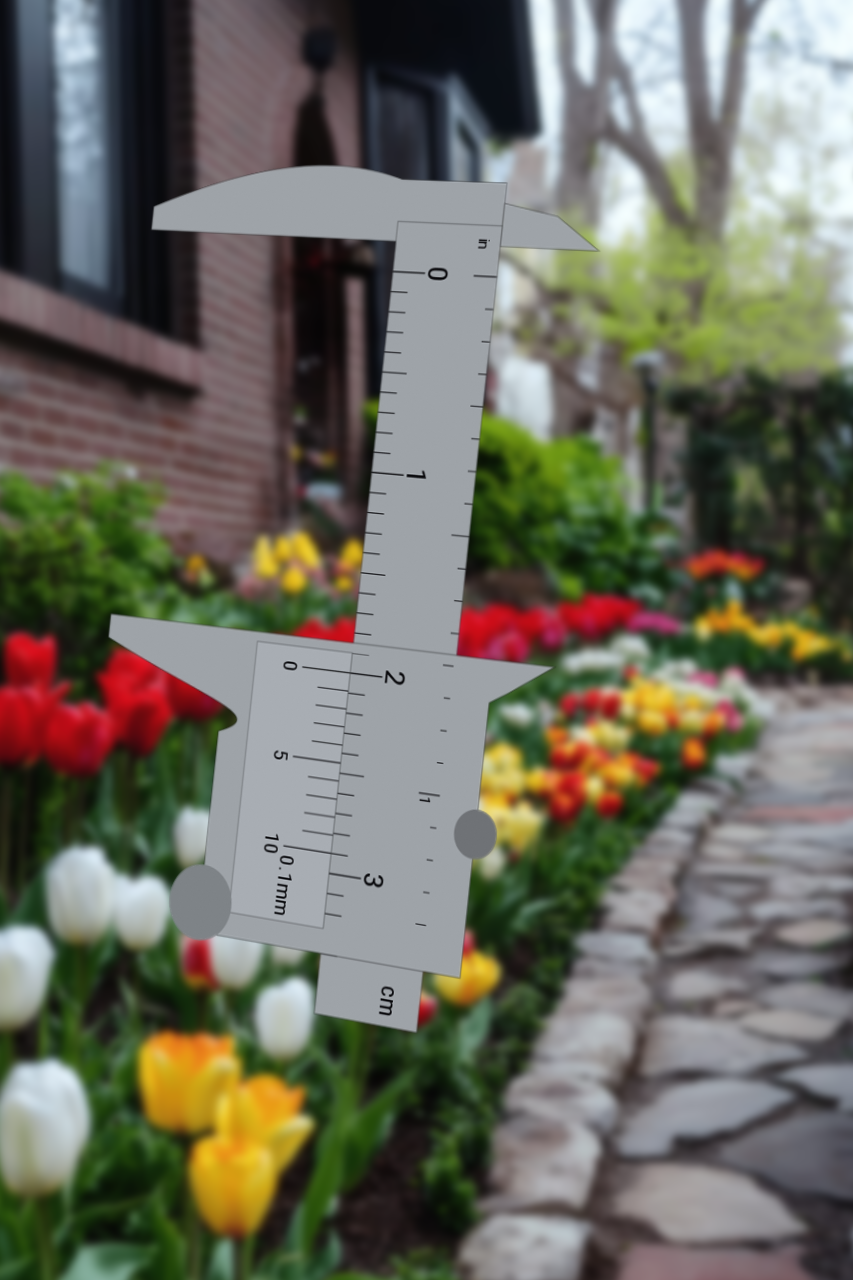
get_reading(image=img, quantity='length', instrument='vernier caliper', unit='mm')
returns 20.0 mm
